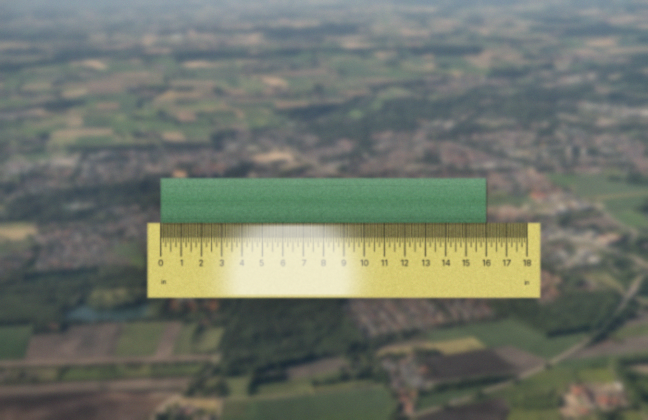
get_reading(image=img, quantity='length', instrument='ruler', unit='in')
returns 16 in
